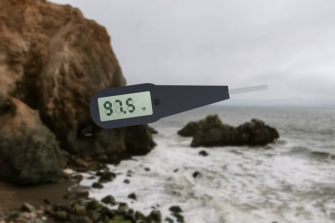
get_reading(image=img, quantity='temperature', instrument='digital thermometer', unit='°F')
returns 97.5 °F
